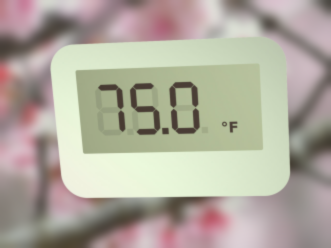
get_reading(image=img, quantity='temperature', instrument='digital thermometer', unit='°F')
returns 75.0 °F
